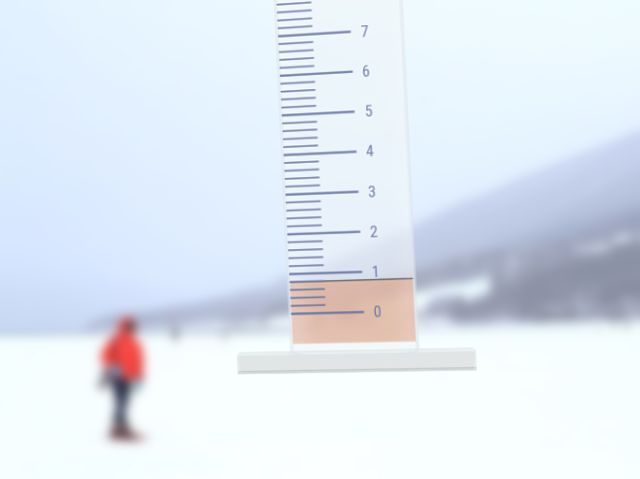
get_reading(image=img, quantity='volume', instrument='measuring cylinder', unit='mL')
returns 0.8 mL
